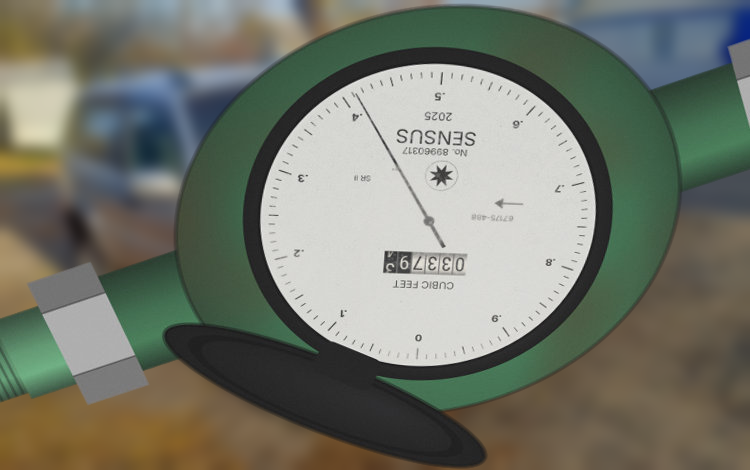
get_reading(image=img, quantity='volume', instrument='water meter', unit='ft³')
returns 33793.41 ft³
